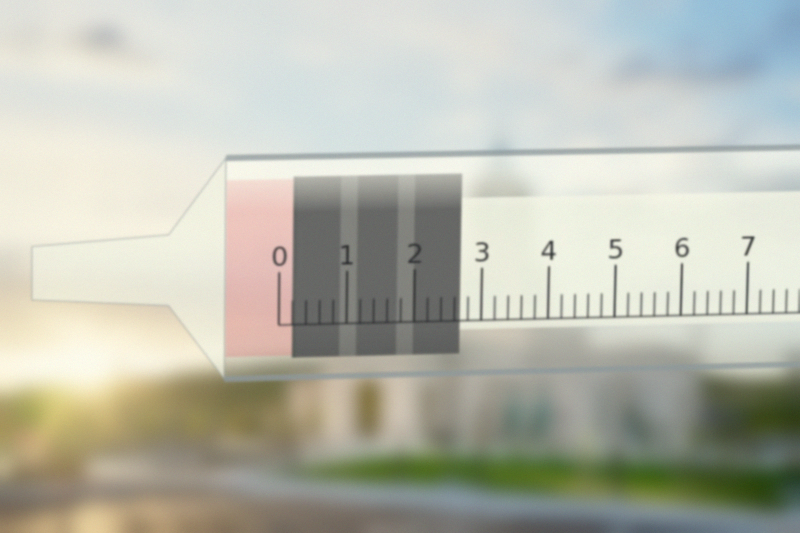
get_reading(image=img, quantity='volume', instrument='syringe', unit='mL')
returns 0.2 mL
